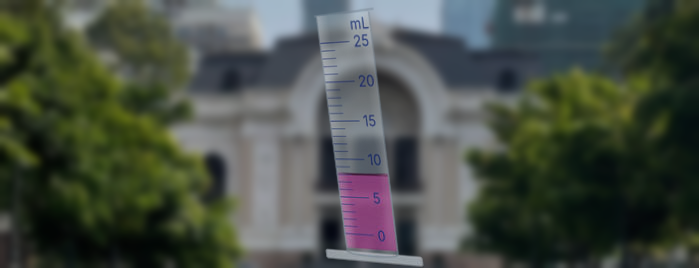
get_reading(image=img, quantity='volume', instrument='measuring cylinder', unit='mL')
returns 8 mL
